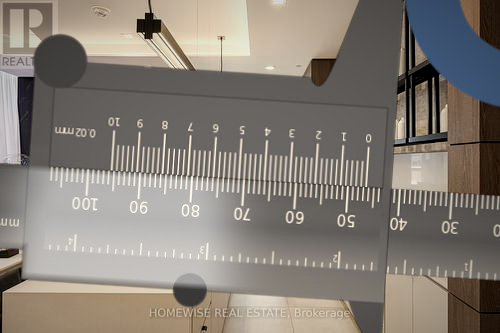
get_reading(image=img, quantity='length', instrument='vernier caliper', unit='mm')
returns 46.5 mm
